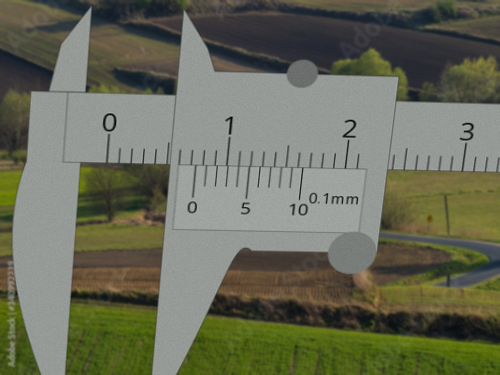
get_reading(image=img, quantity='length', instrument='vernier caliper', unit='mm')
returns 7.4 mm
